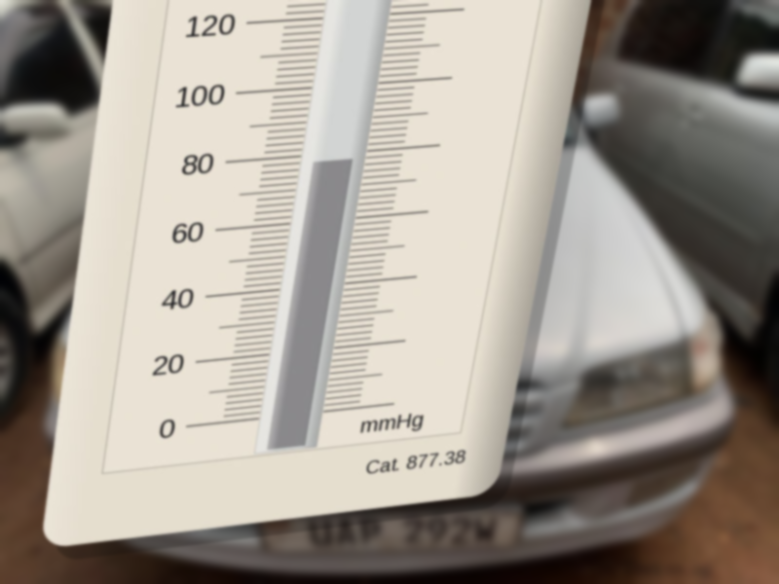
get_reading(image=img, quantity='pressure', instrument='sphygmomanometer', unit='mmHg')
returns 78 mmHg
